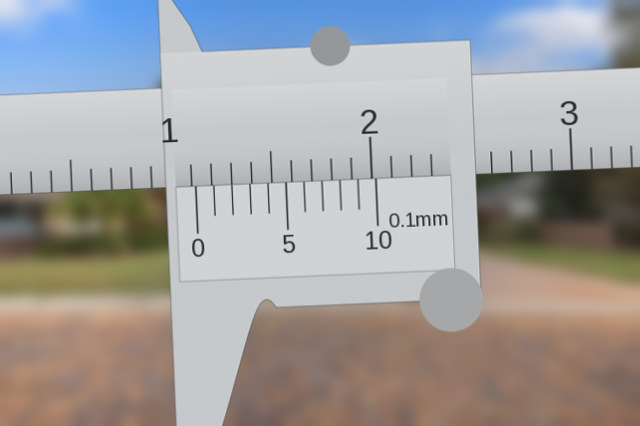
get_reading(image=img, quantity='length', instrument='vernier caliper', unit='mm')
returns 11.2 mm
